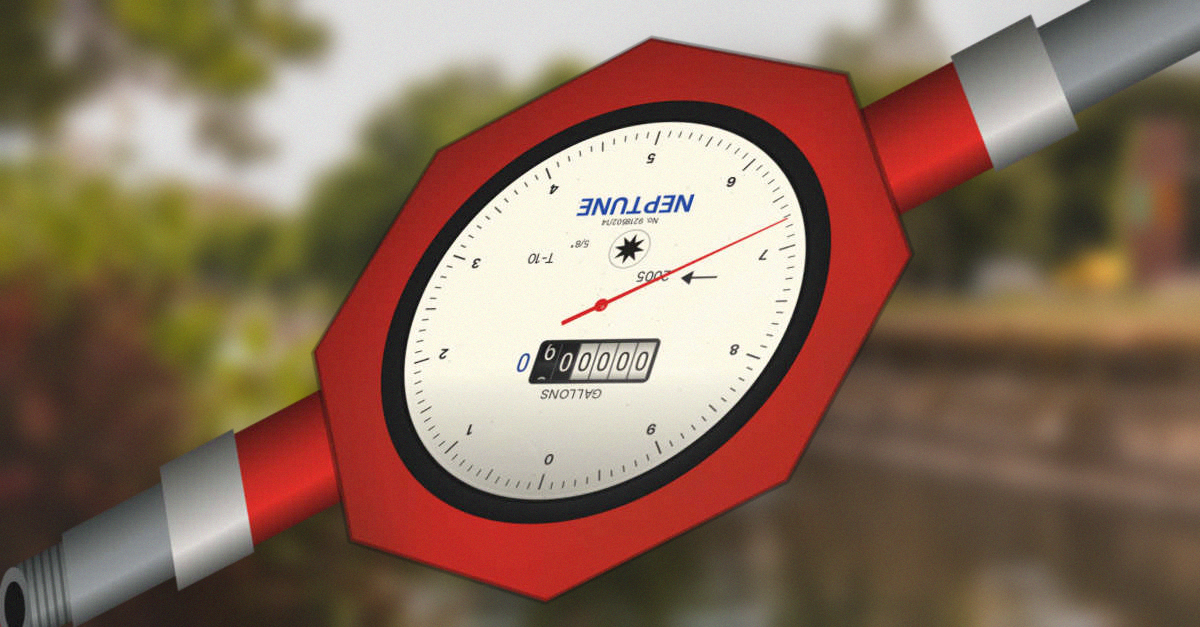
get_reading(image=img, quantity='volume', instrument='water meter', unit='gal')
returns 86.7 gal
